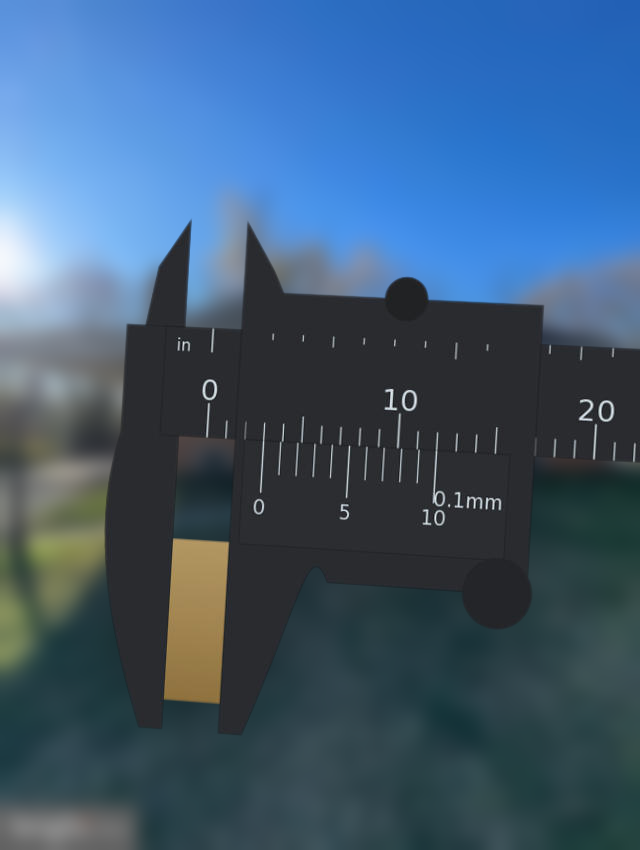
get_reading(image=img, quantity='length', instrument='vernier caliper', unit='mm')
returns 3.0 mm
